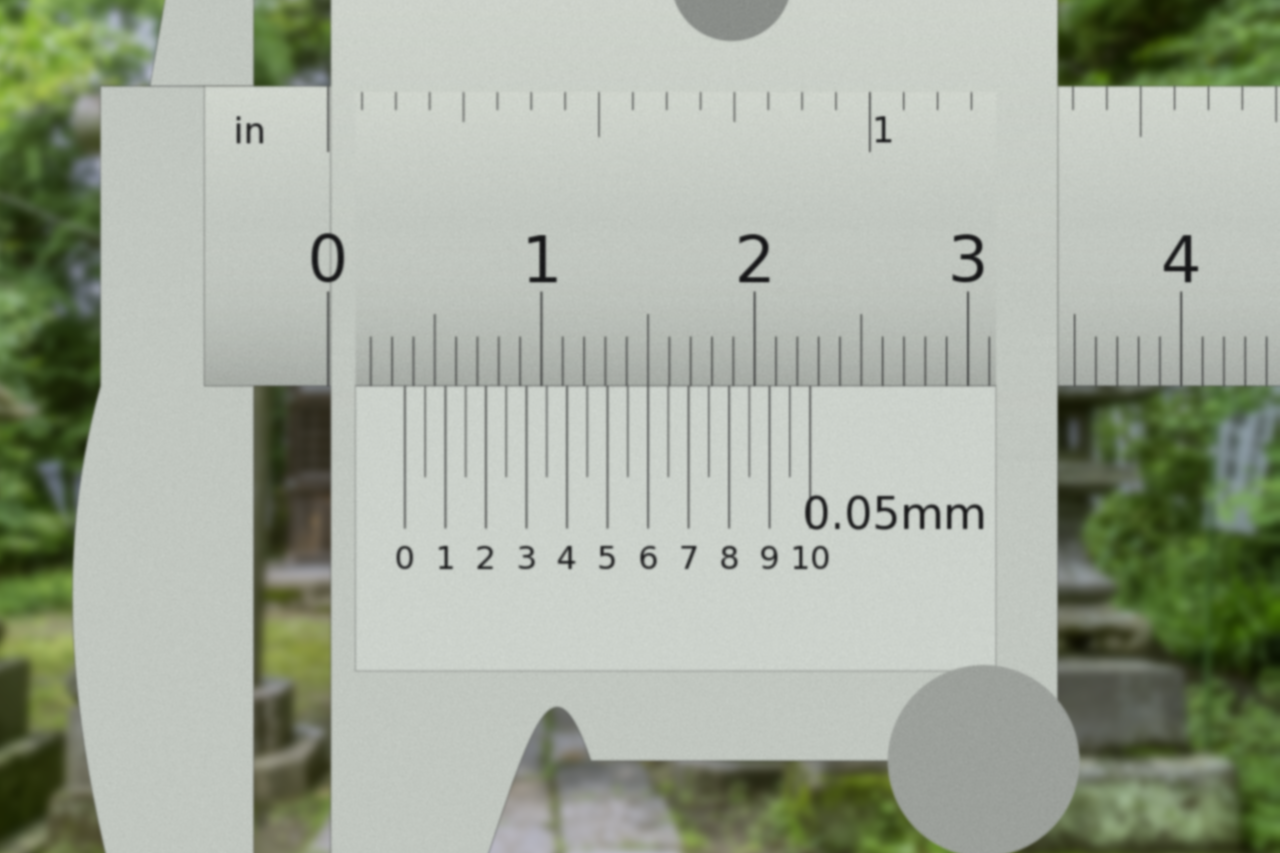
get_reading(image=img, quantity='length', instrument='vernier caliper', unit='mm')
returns 3.6 mm
